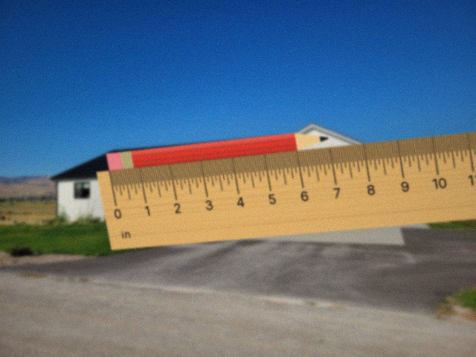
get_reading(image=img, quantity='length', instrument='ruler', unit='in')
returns 7 in
